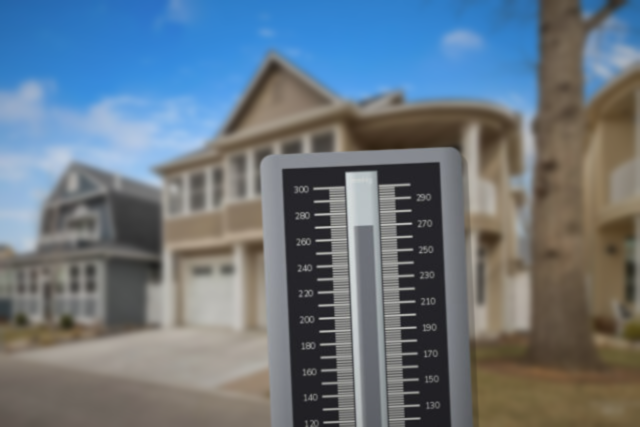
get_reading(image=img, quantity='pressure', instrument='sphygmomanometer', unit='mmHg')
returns 270 mmHg
